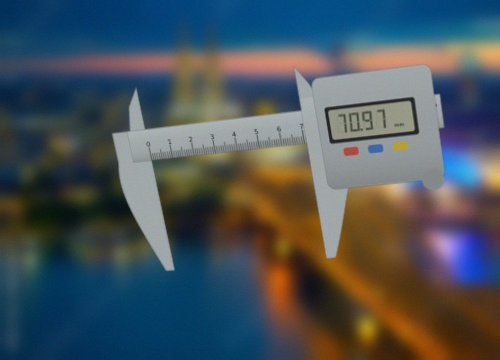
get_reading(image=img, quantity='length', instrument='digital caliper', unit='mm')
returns 70.97 mm
